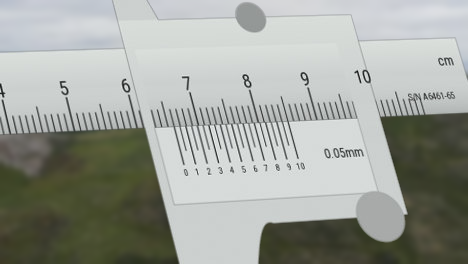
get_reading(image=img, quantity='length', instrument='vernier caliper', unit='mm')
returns 66.0 mm
